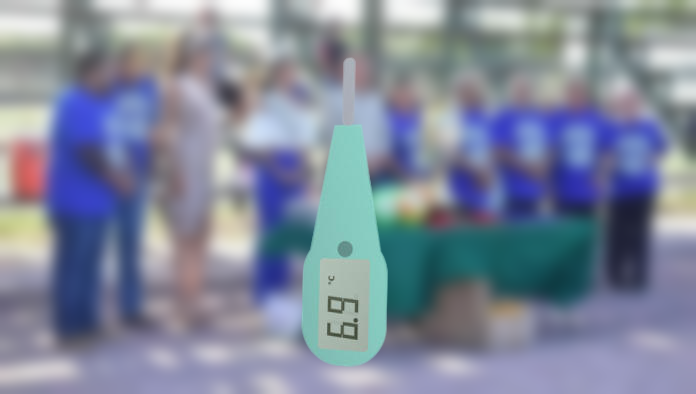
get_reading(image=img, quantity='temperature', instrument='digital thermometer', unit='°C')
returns 6.9 °C
